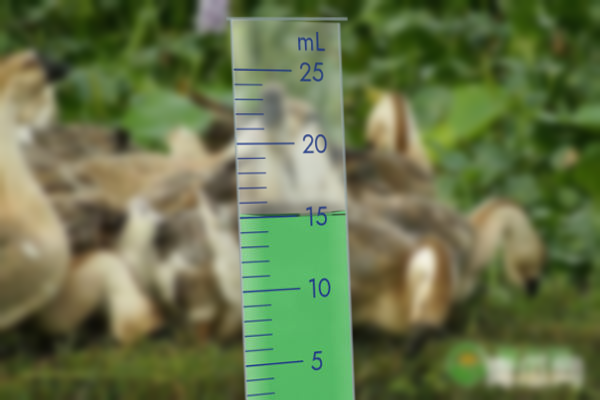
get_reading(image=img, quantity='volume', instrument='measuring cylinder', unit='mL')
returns 15 mL
